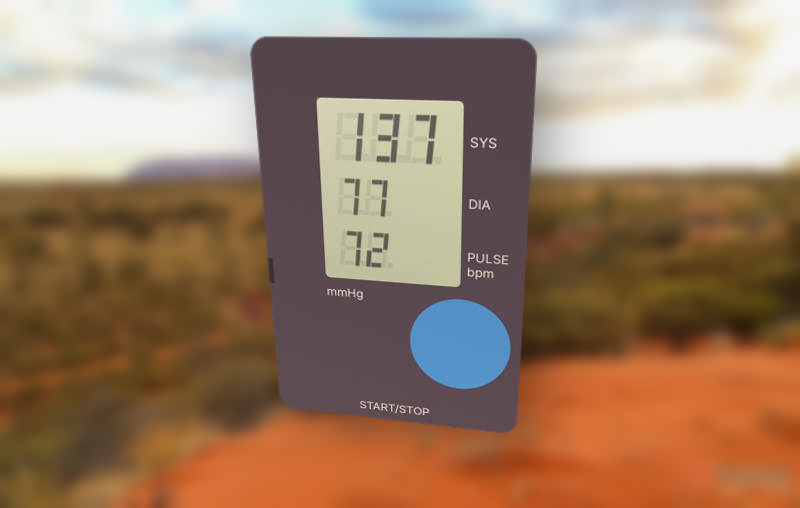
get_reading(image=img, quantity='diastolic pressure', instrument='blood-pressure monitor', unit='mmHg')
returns 77 mmHg
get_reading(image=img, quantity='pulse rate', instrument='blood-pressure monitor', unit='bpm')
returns 72 bpm
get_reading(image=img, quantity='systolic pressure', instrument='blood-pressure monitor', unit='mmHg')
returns 137 mmHg
